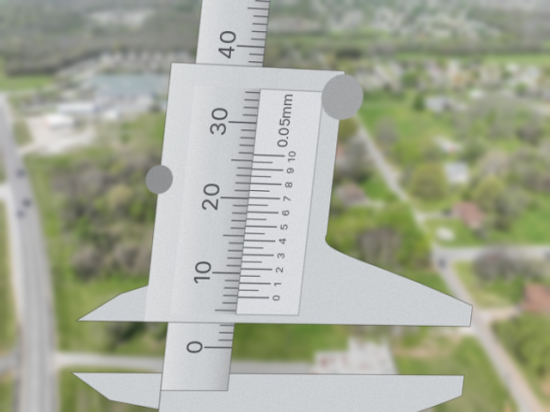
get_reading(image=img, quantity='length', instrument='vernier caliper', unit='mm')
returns 6.8 mm
